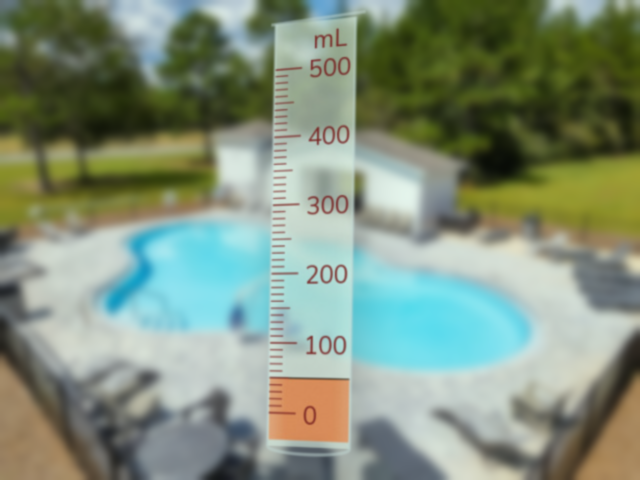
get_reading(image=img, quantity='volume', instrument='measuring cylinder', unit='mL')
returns 50 mL
